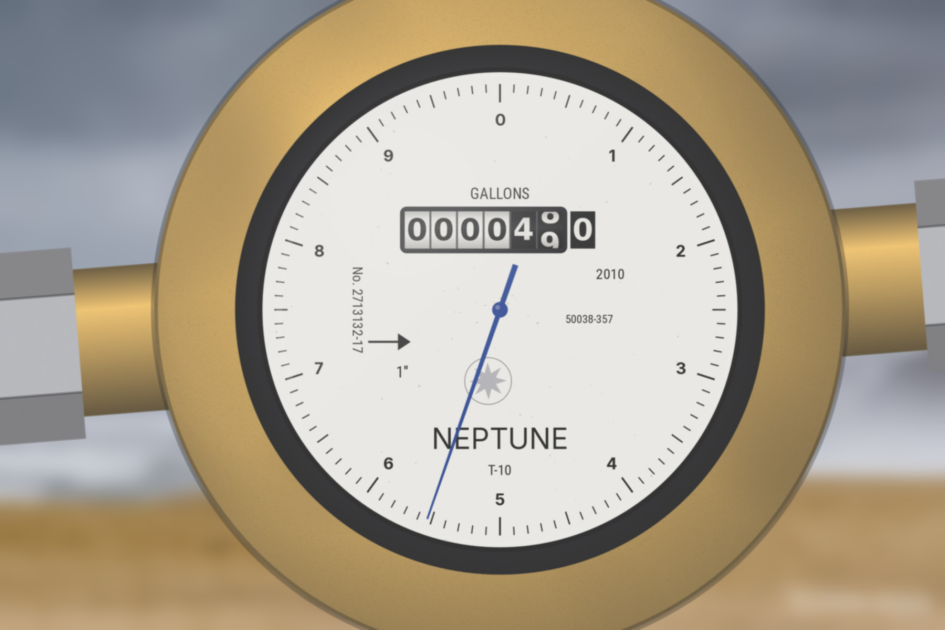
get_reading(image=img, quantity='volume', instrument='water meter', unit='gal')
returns 485.5 gal
